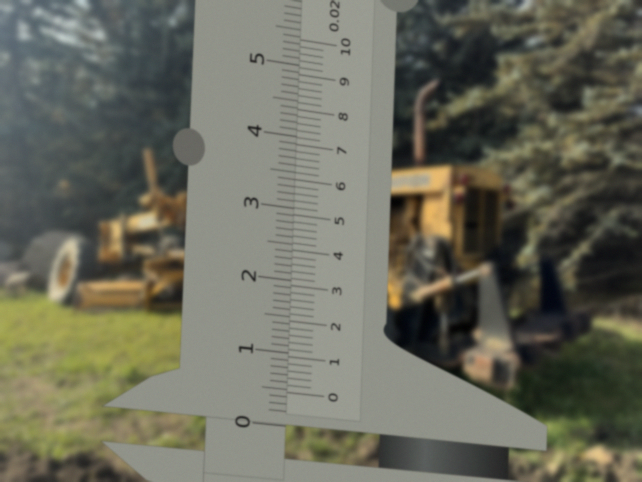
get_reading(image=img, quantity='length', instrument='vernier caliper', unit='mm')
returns 4.6 mm
